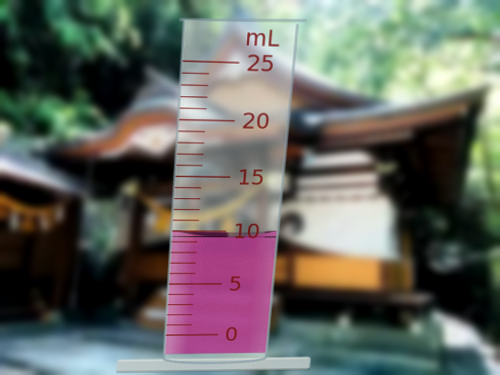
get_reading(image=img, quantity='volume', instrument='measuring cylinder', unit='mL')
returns 9.5 mL
